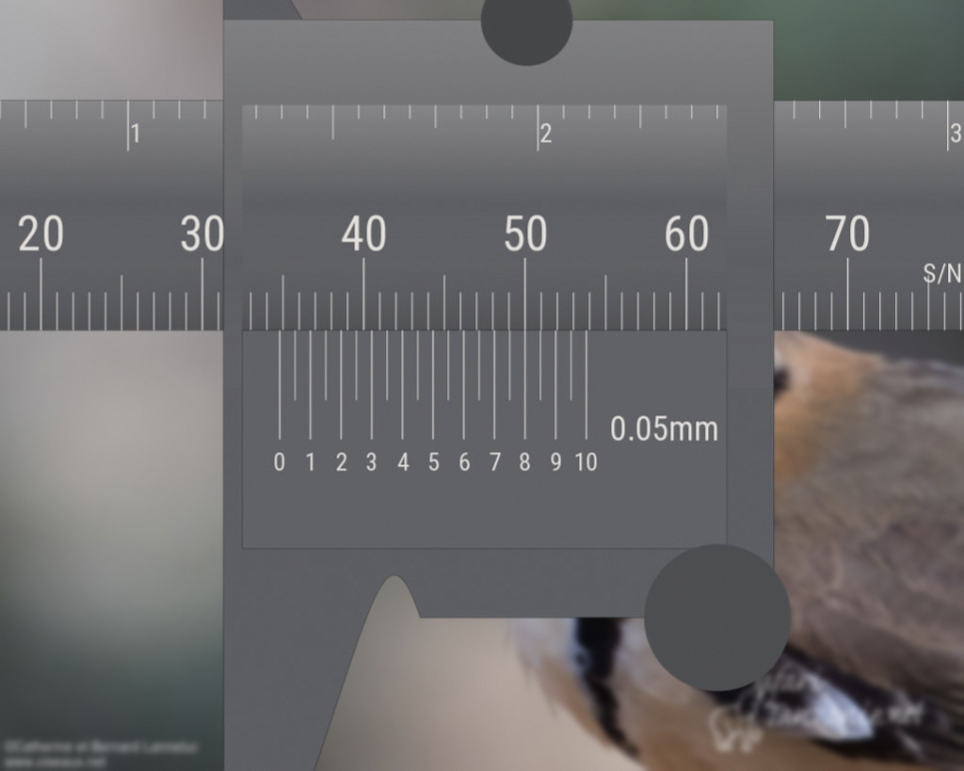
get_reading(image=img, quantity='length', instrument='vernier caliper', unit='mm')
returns 34.8 mm
